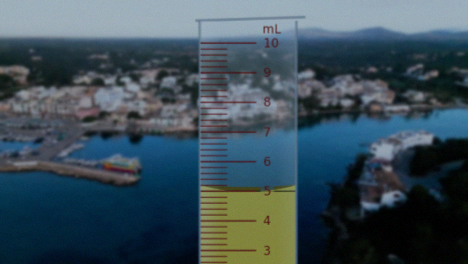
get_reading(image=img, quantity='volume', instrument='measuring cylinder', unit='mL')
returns 5 mL
